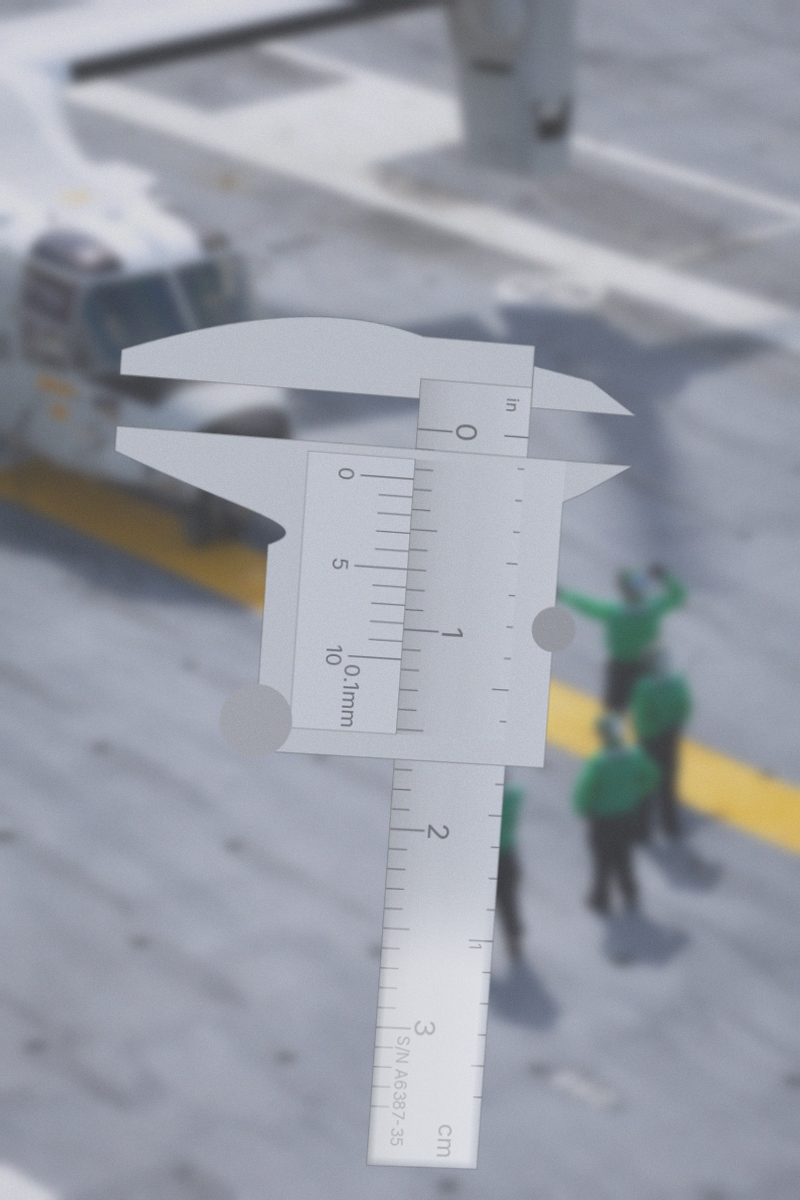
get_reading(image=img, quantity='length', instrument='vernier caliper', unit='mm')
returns 2.5 mm
